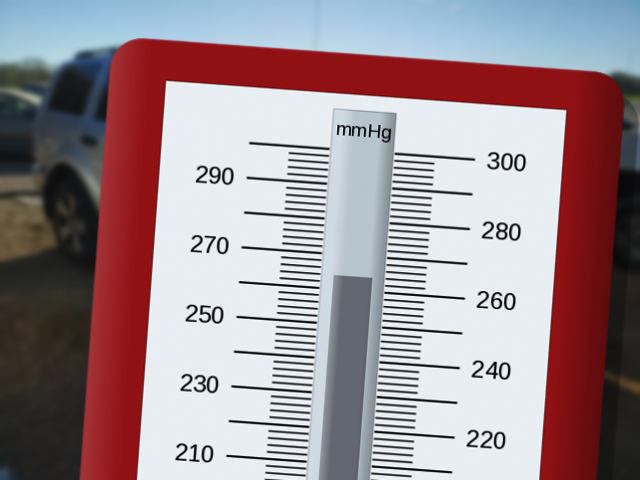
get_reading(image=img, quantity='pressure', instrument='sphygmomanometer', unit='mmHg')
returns 264 mmHg
